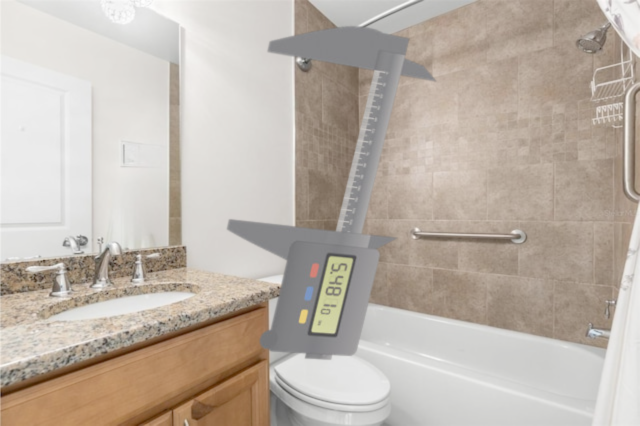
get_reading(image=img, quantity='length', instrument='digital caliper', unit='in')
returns 5.4810 in
